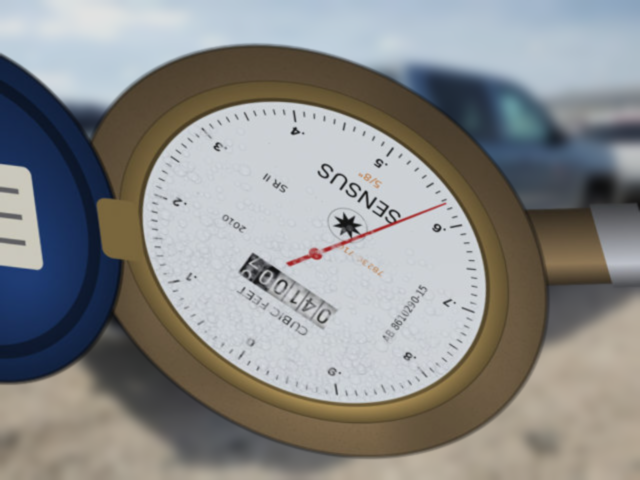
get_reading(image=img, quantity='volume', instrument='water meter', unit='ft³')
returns 41006.57 ft³
